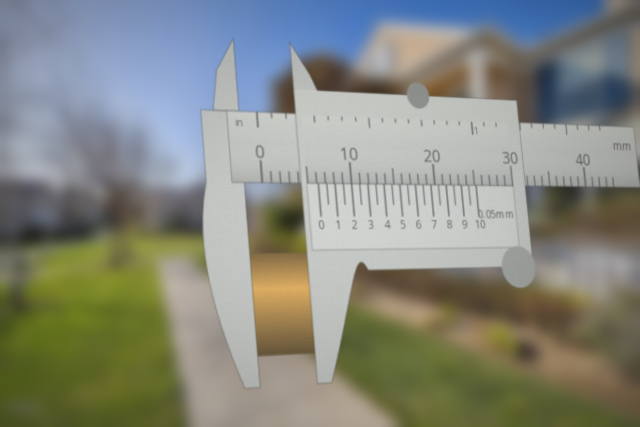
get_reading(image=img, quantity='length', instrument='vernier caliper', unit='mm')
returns 6.2 mm
